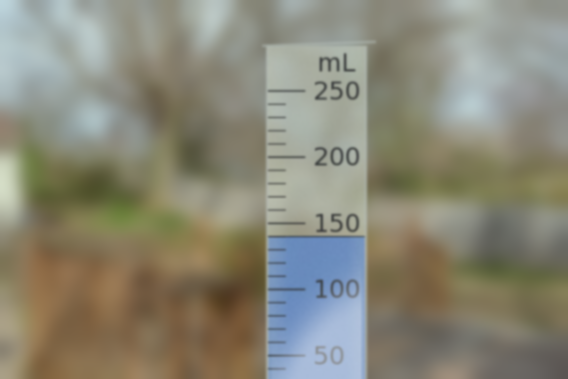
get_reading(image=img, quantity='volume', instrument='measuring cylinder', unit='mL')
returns 140 mL
